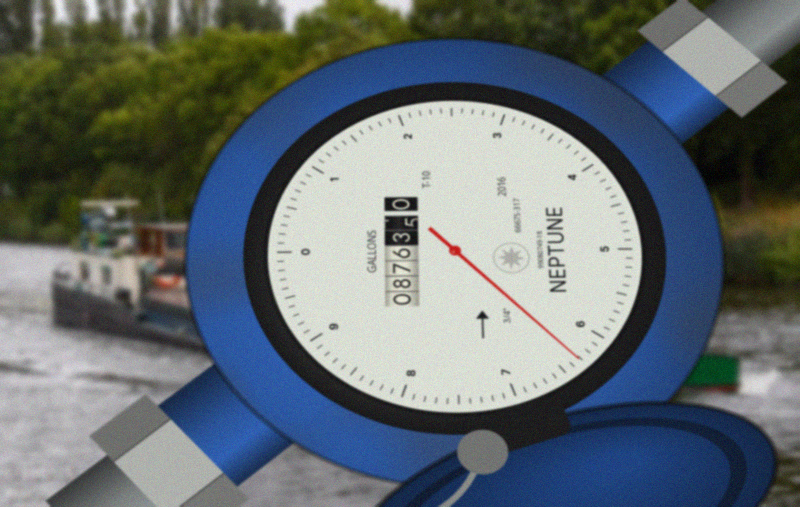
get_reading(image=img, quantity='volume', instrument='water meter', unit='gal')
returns 876346.3 gal
